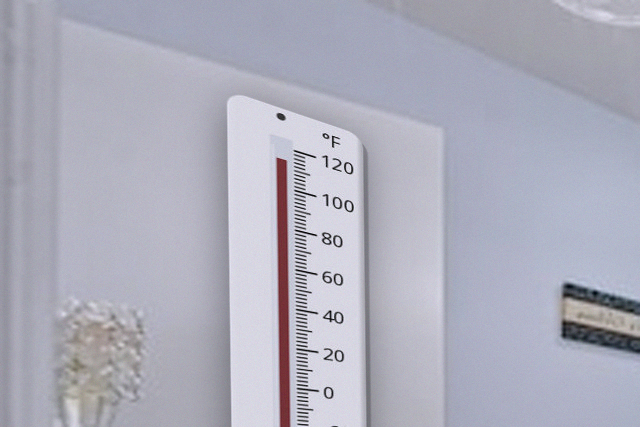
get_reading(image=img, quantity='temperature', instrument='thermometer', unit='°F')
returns 114 °F
